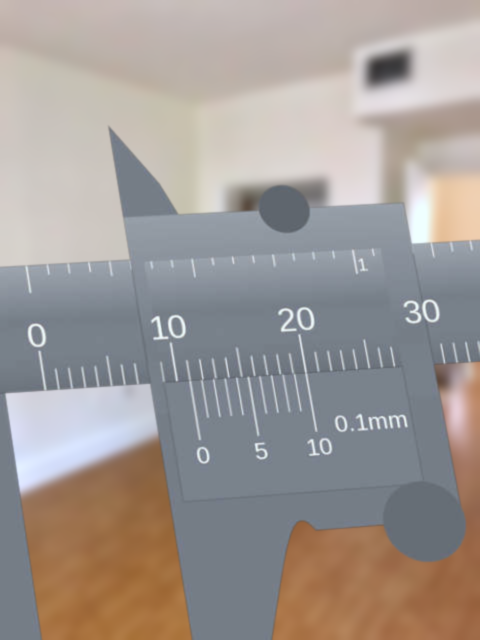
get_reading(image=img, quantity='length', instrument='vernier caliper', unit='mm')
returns 11.0 mm
